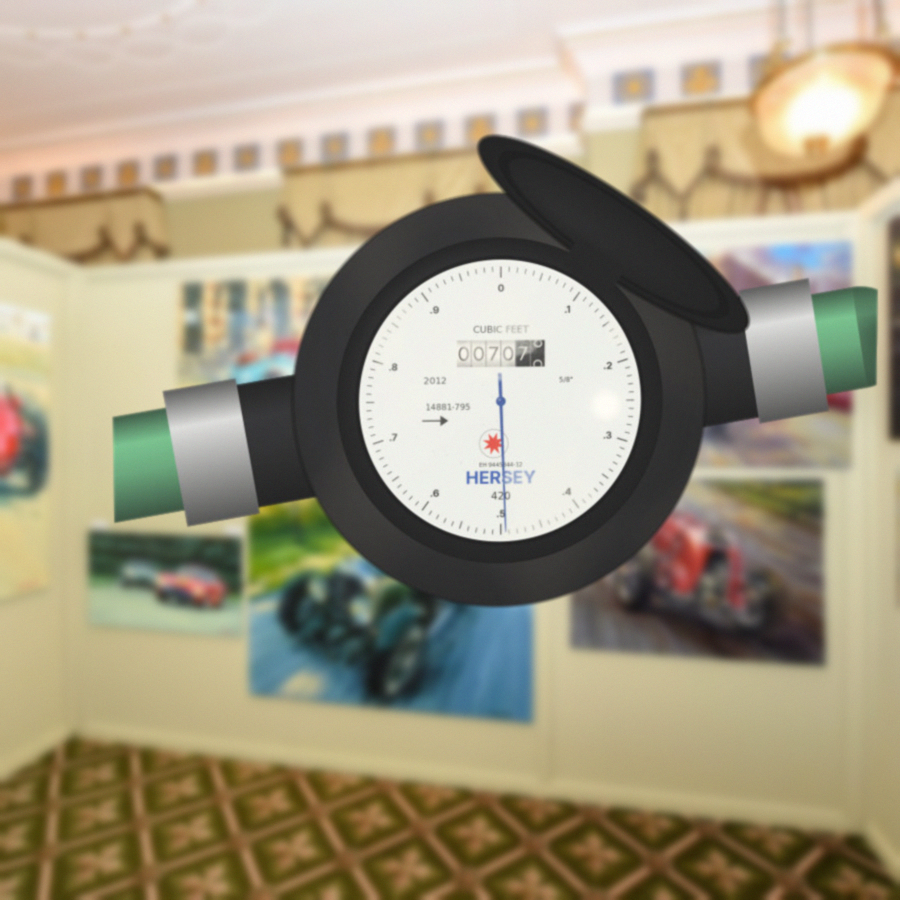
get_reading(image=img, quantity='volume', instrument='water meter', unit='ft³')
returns 7078.49 ft³
